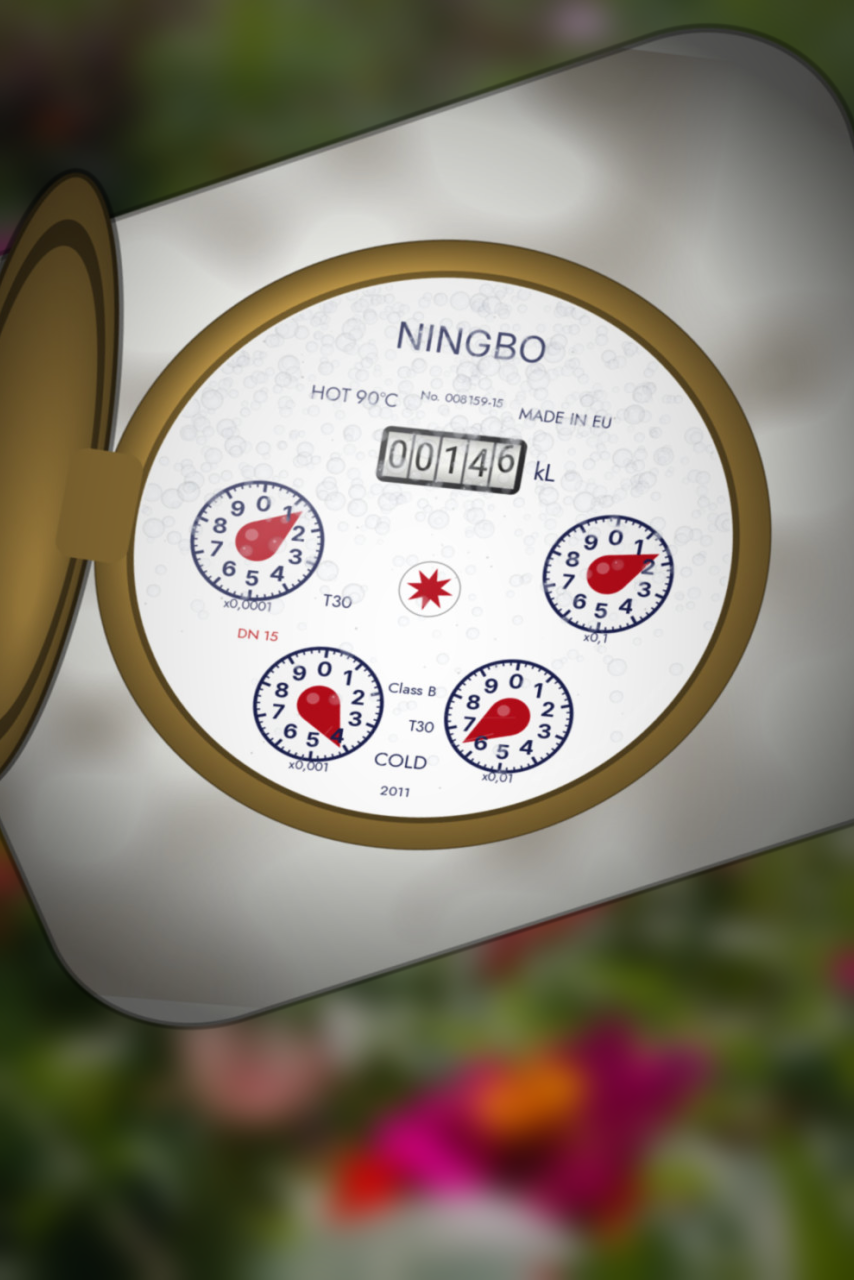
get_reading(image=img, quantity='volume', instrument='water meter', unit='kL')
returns 146.1641 kL
